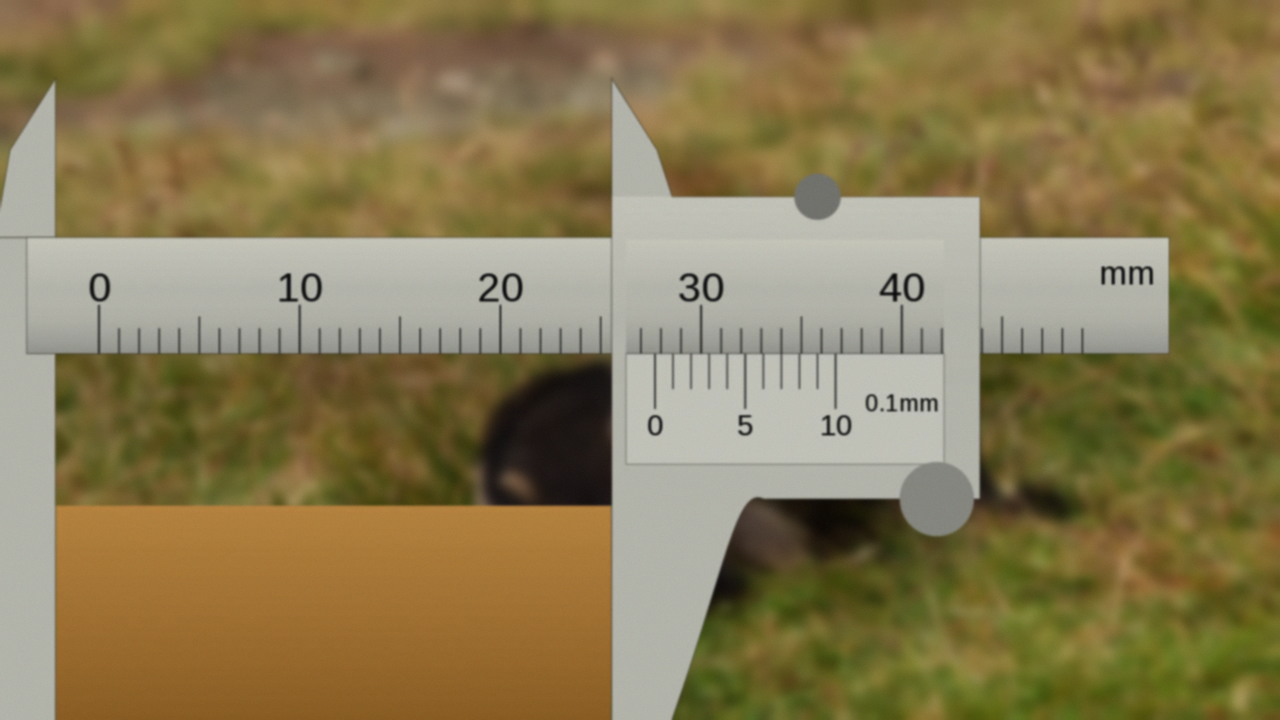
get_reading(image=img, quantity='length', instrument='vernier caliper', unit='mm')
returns 27.7 mm
